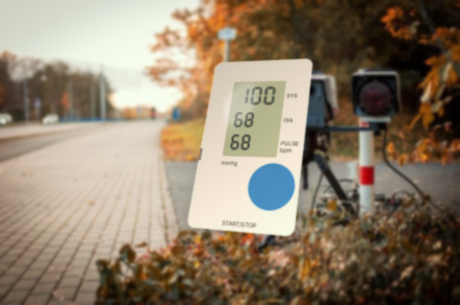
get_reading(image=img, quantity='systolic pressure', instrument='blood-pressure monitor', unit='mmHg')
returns 100 mmHg
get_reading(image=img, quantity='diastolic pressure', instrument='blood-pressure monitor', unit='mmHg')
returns 68 mmHg
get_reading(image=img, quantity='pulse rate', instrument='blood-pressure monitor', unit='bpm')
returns 68 bpm
